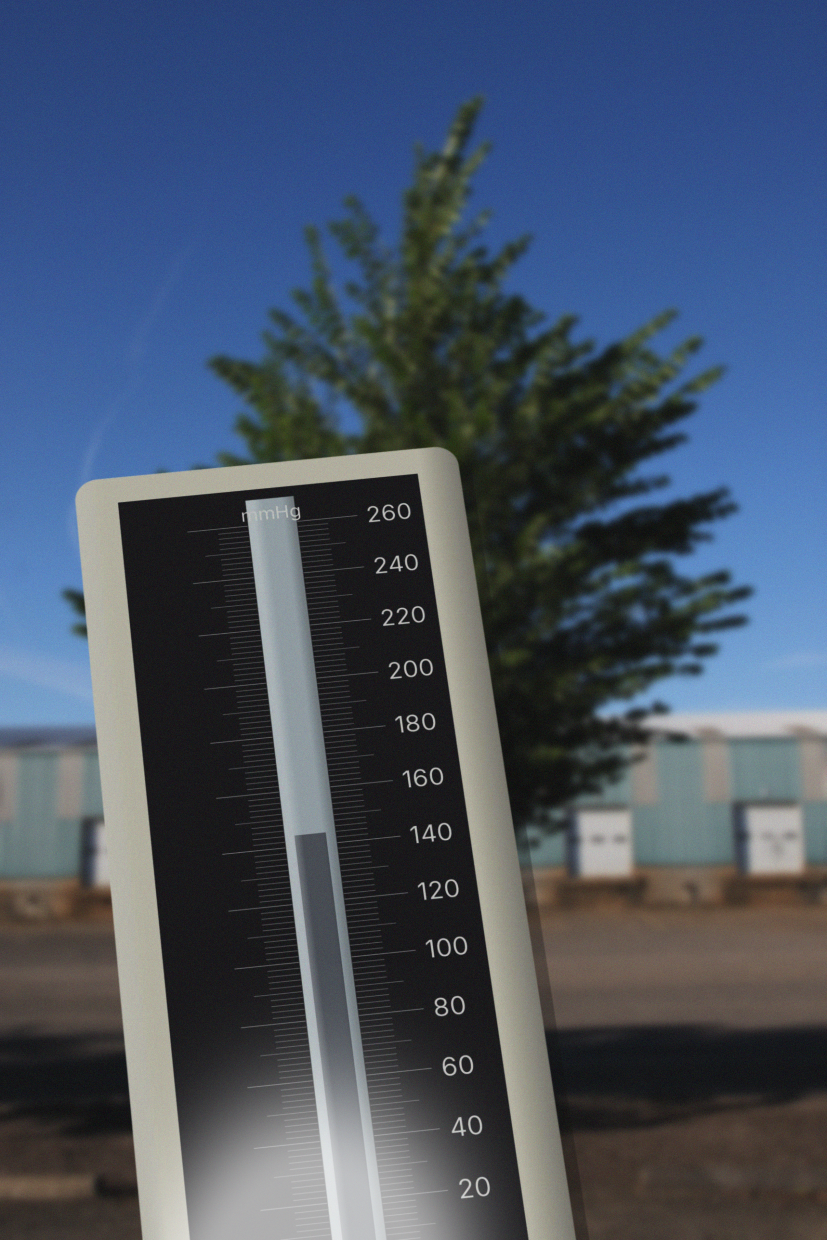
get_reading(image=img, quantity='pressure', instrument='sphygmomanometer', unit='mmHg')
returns 144 mmHg
